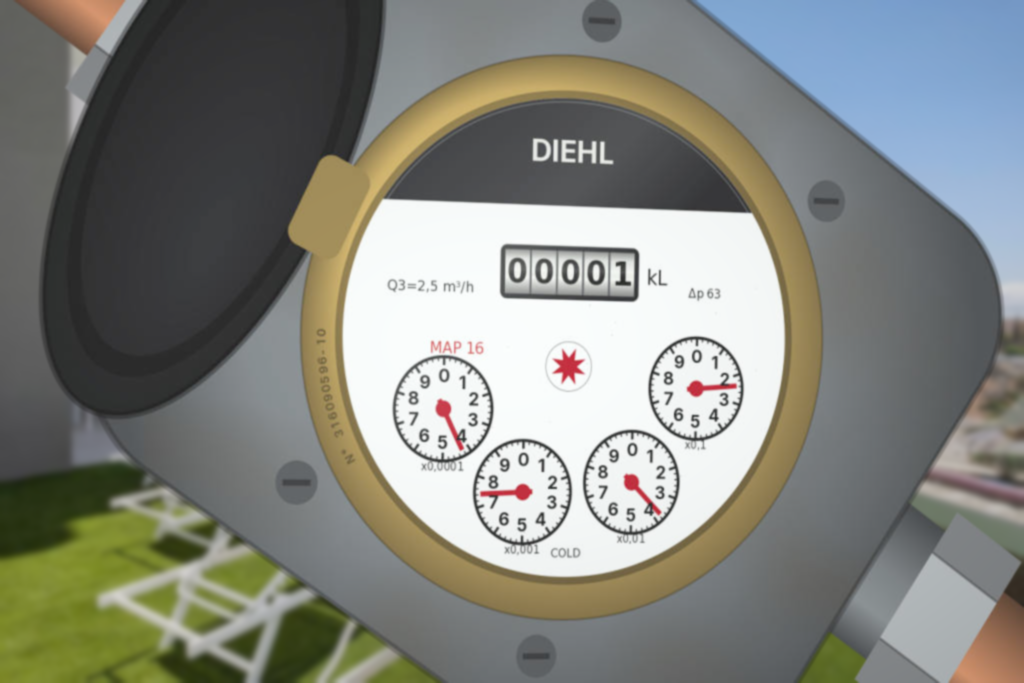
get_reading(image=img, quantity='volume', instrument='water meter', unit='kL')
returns 1.2374 kL
